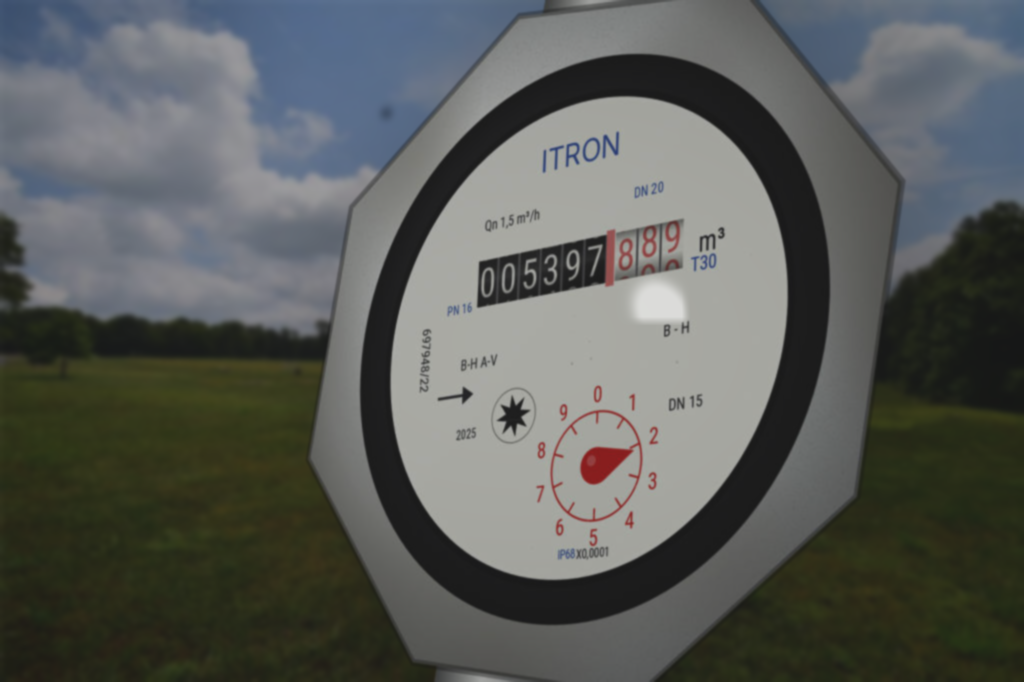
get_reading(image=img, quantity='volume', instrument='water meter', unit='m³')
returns 5397.8892 m³
